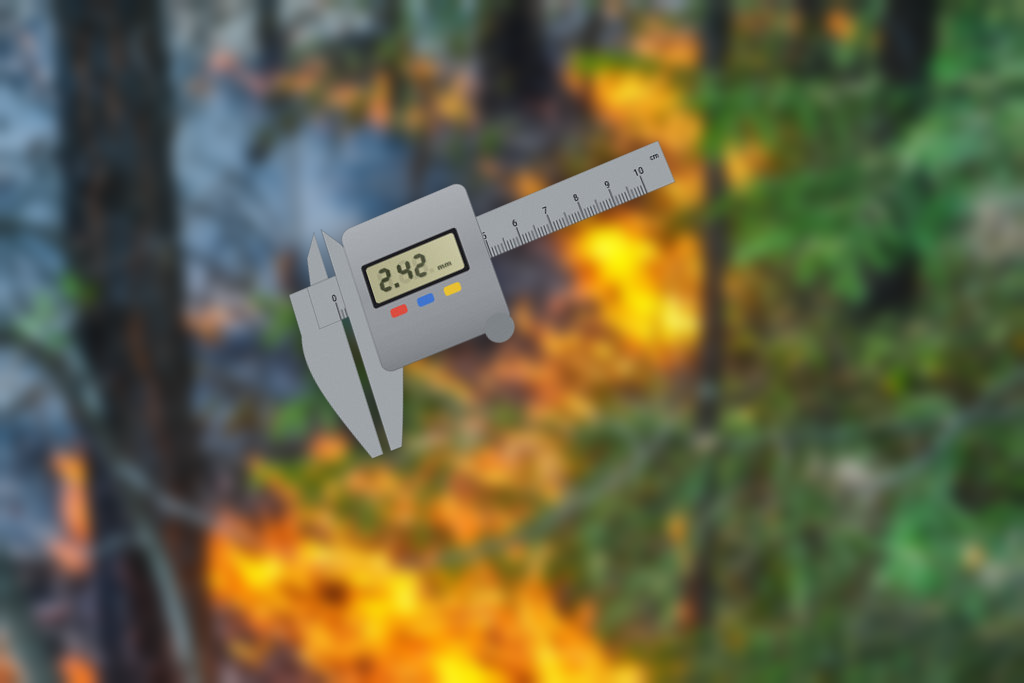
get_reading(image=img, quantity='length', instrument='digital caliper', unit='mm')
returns 2.42 mm
